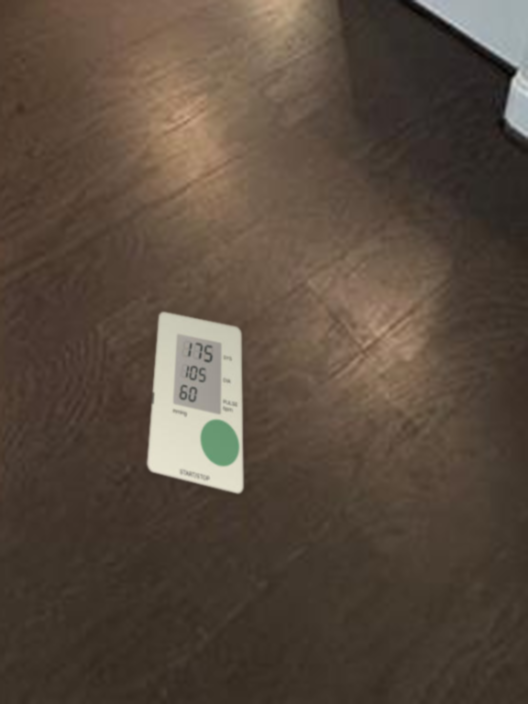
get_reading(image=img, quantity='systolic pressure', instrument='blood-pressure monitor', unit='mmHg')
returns 175 mmHg
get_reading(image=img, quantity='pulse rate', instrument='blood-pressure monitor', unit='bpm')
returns 60 bpm
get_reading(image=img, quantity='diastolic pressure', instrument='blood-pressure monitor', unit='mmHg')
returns 105 mmHg
